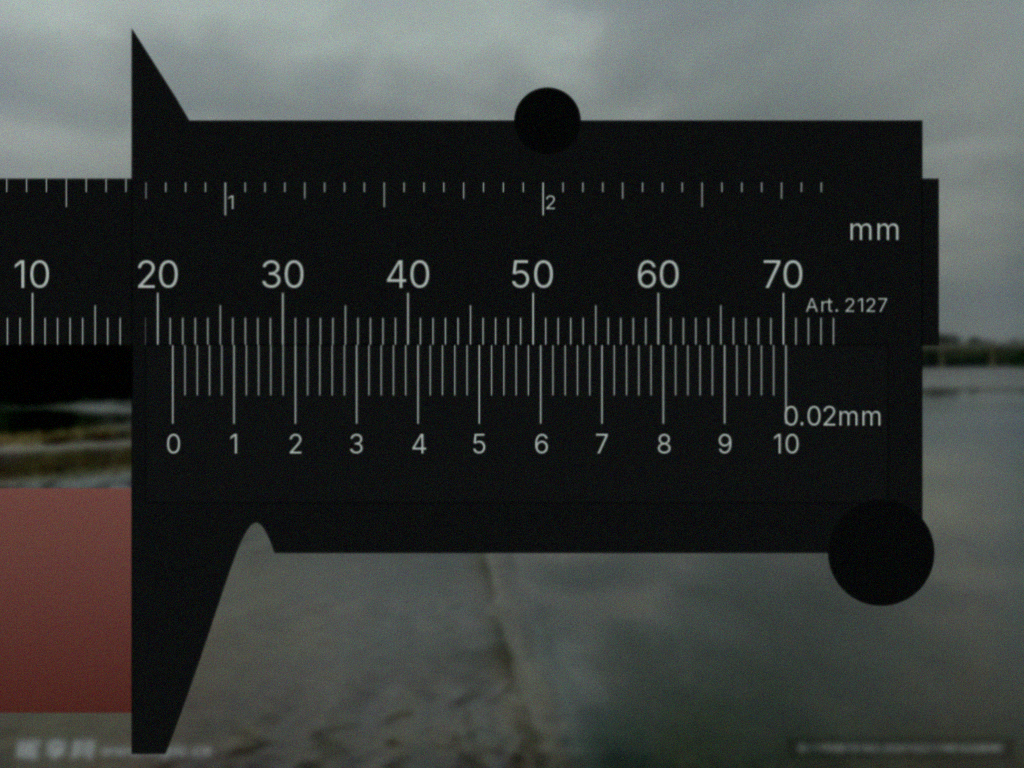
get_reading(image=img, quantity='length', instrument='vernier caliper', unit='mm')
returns 21.2 mm
